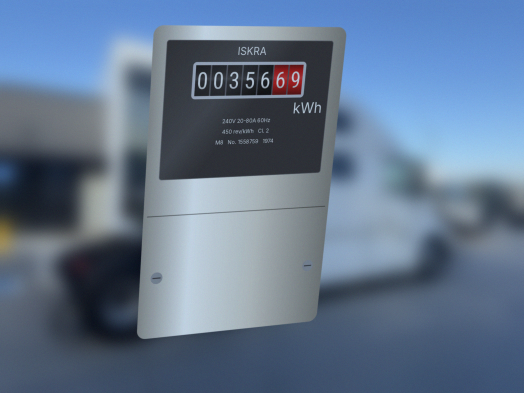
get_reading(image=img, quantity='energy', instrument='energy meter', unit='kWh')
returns 356.69 kWh
